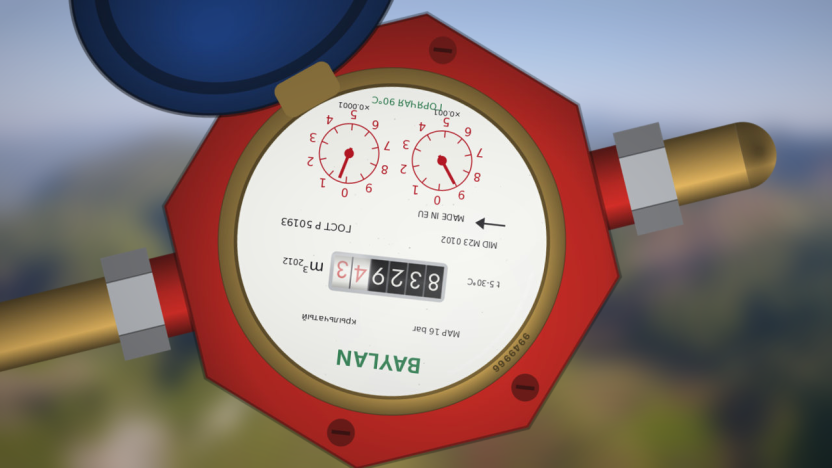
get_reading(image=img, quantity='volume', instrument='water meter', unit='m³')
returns 8329.4290 m³
